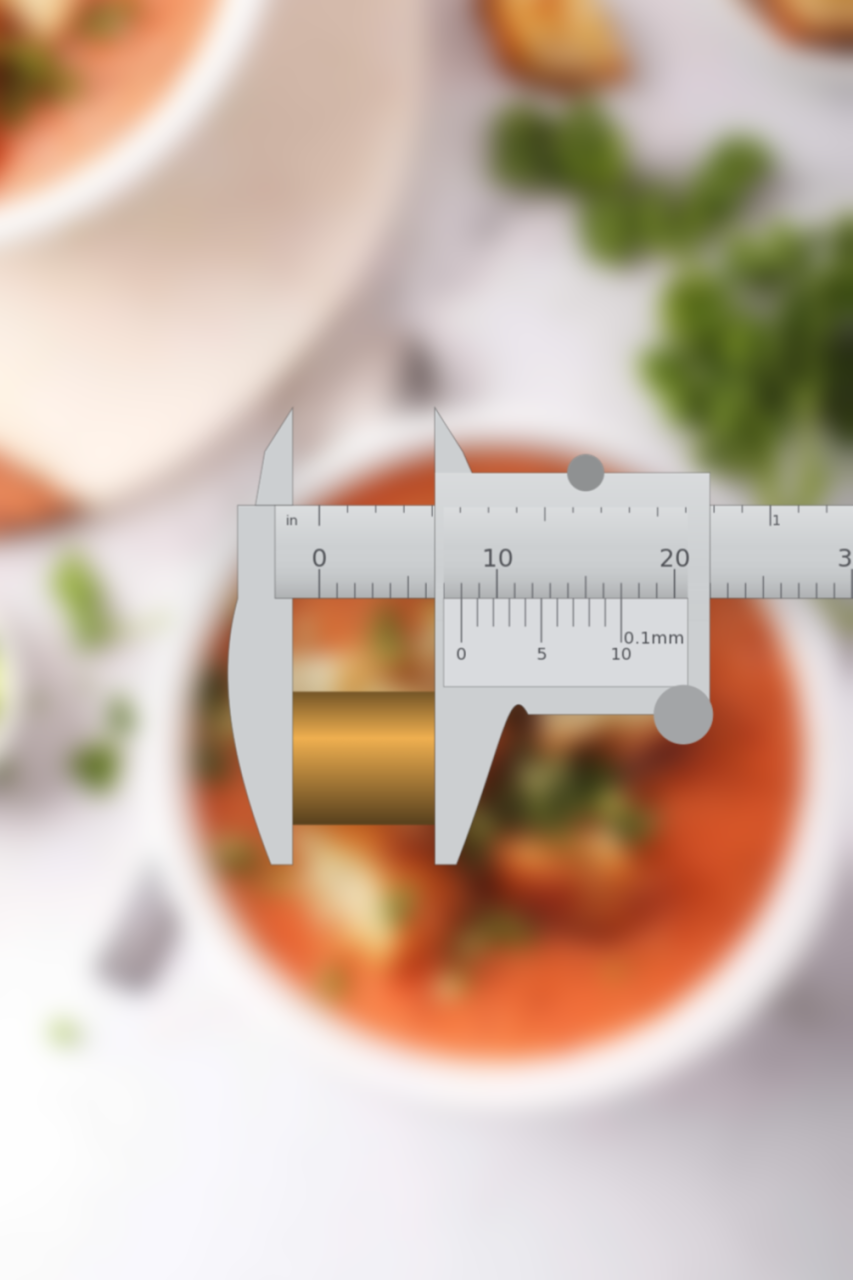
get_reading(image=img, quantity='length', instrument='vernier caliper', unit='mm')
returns 8.0 mm
